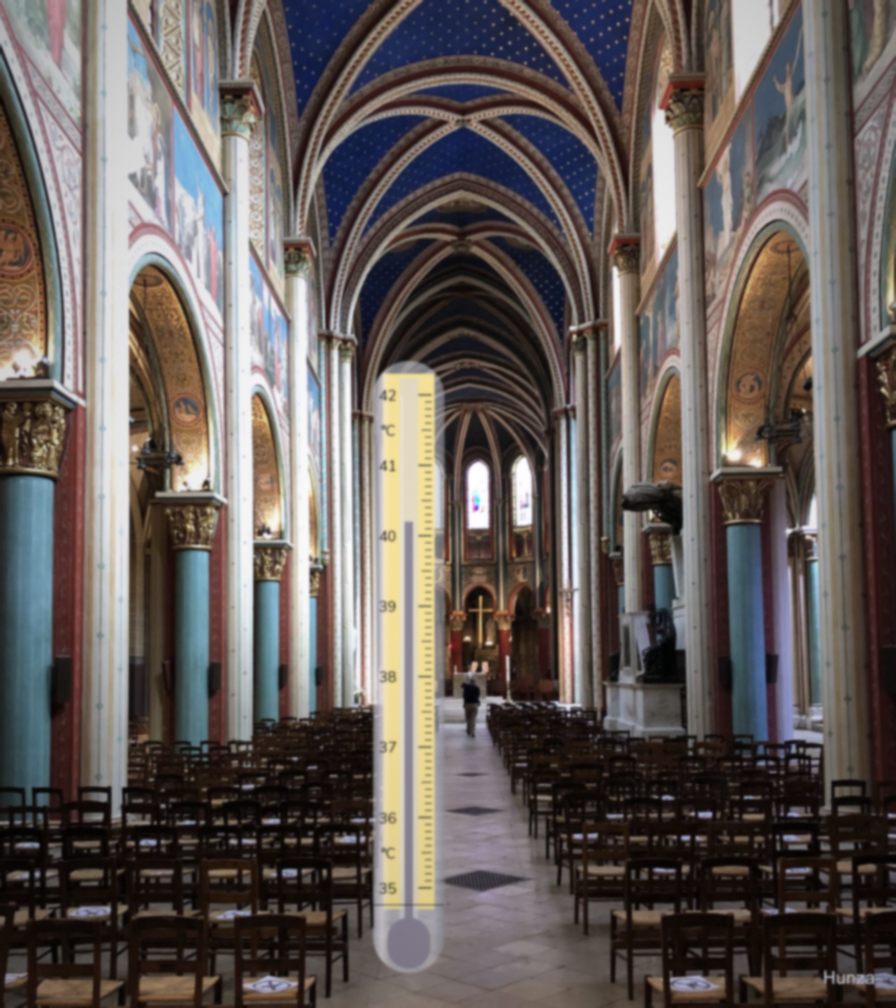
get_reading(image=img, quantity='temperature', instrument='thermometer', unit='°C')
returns 40.2 °C
